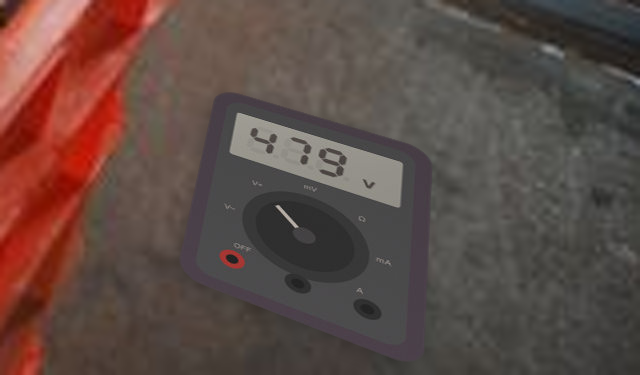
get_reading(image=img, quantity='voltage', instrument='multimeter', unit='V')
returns 479 V
